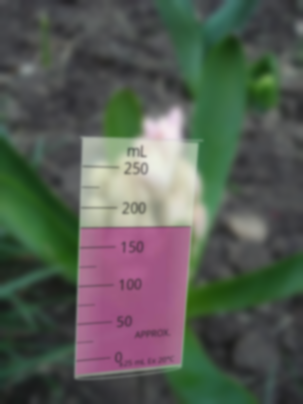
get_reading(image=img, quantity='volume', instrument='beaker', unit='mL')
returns 175 mL
